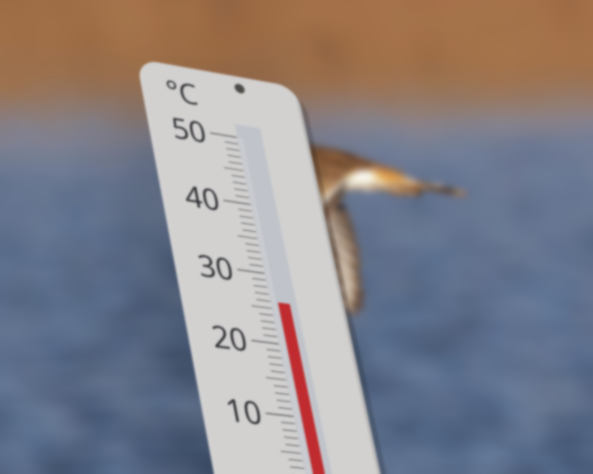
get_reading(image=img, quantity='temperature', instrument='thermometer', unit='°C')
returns 26 °C
